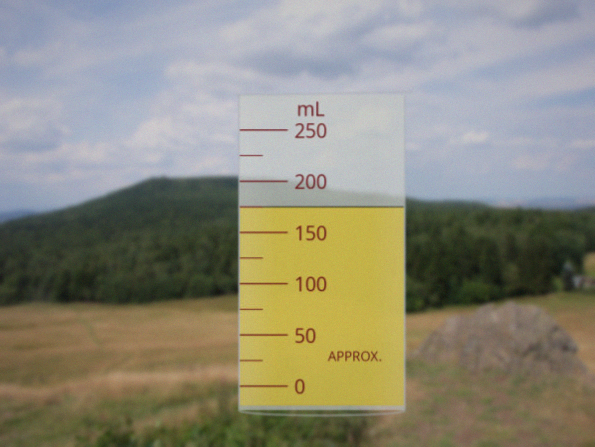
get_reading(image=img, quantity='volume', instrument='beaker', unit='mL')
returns 175 mL
